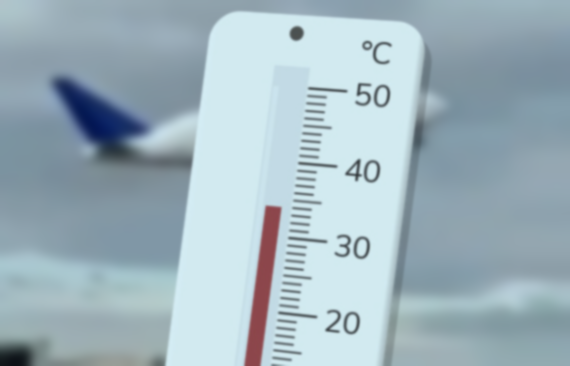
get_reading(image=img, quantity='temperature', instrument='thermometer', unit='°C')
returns 34 °C
